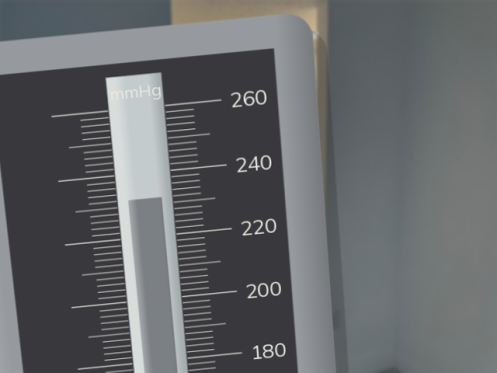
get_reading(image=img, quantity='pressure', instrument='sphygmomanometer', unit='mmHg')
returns 232 mmHg
